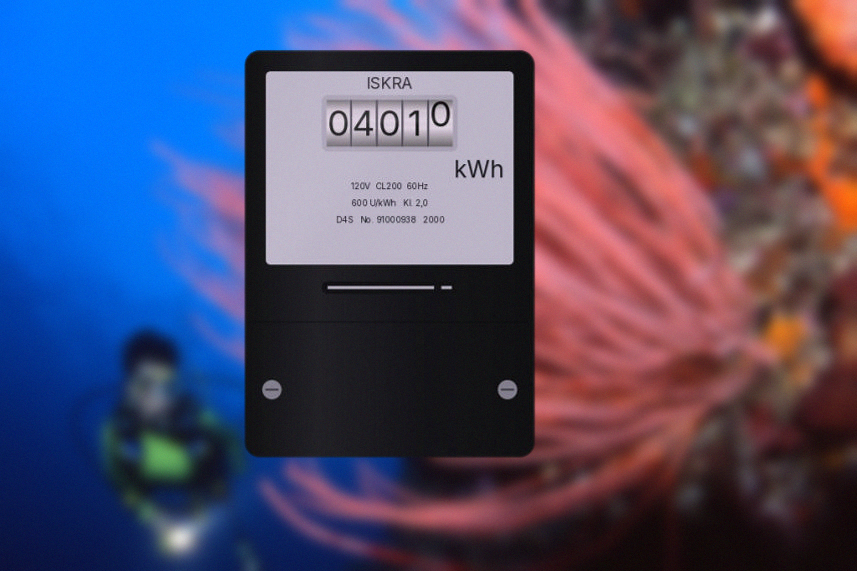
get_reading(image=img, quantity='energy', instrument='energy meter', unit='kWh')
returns 4010 kWh
